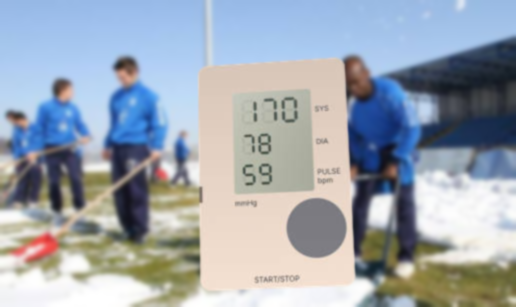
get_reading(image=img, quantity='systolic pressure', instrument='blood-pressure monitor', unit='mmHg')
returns 170 mmHg
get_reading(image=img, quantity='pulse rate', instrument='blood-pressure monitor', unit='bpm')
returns 59 bpm
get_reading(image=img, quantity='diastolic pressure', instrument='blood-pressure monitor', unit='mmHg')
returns 78 mmHg
